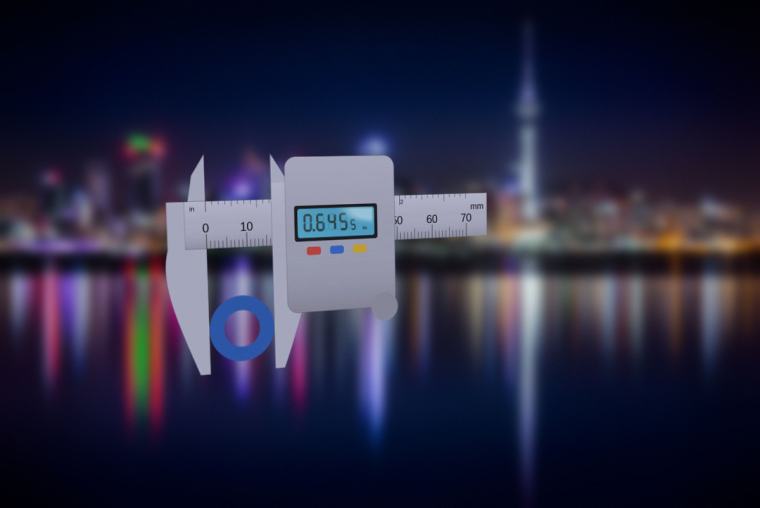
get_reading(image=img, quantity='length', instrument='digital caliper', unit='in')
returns 0.6455 in
